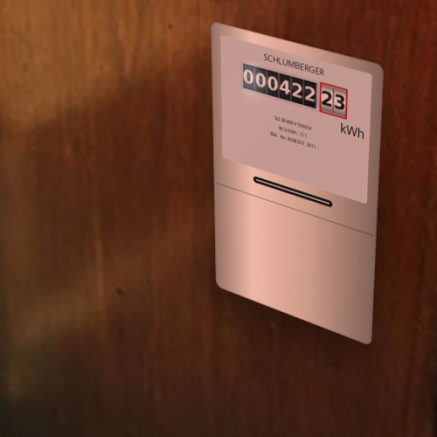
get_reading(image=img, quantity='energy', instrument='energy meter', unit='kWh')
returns 422.23 kWh
